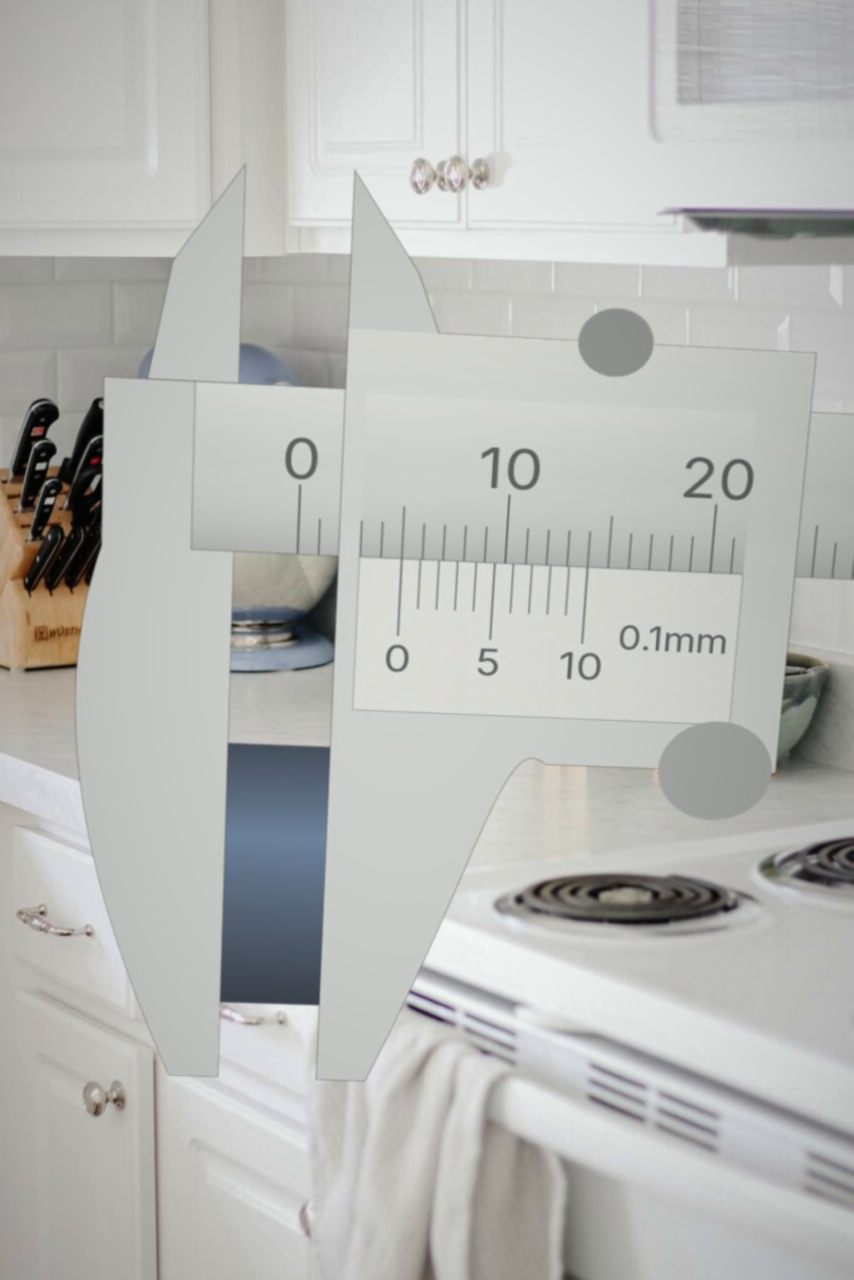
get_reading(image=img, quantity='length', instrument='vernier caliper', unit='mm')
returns 5.0 mm
